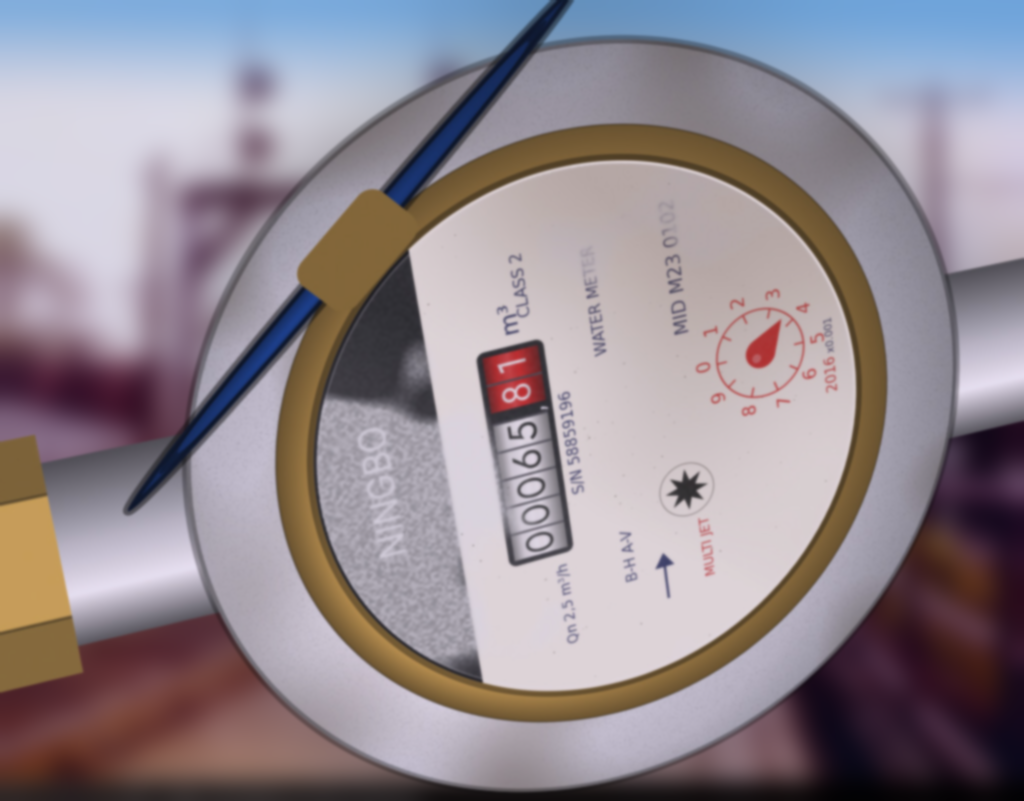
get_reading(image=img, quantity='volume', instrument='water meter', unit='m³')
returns 65.813 m³
